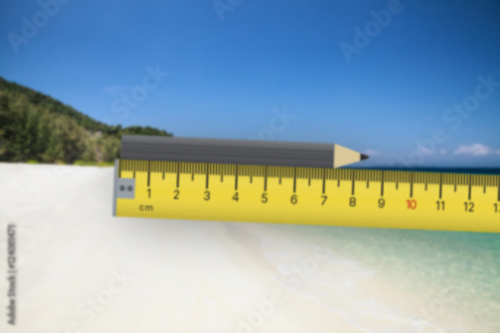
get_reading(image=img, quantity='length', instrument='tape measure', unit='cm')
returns 8.5 cm
